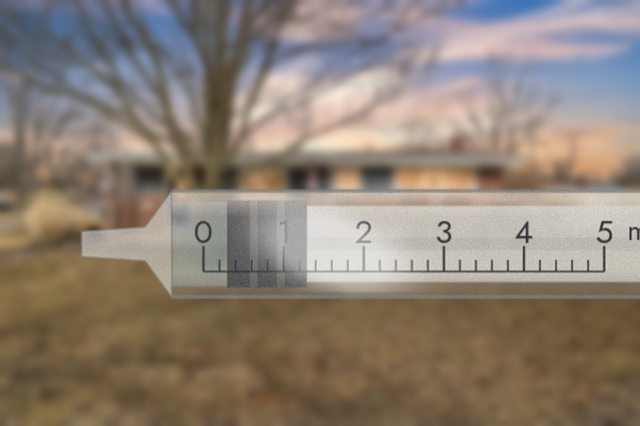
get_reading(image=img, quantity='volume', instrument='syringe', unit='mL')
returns 0.3 mL
